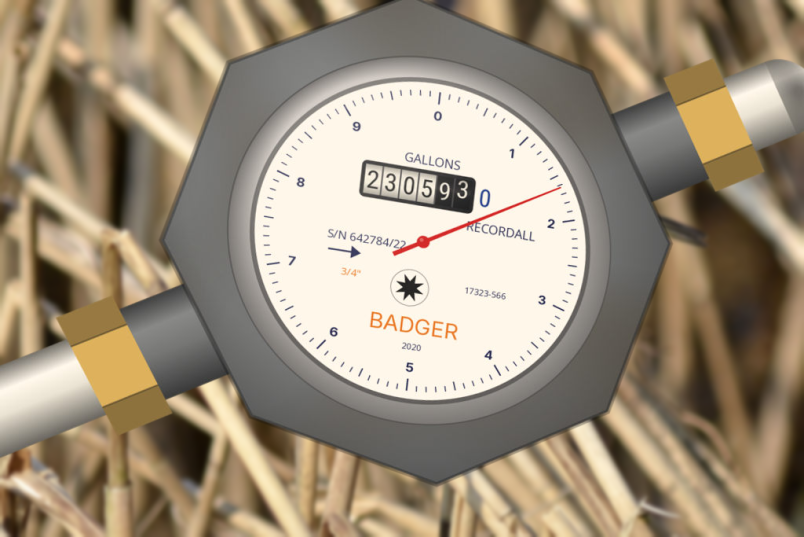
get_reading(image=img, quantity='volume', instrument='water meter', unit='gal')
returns 2305931.6 gal
